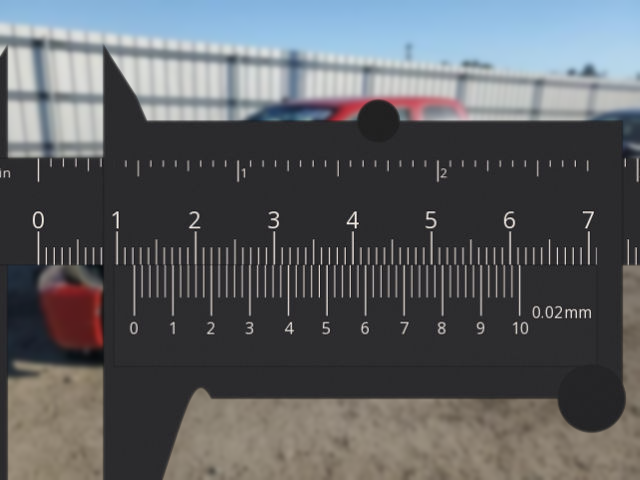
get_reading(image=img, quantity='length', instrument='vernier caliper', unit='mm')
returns 12.2 mm
